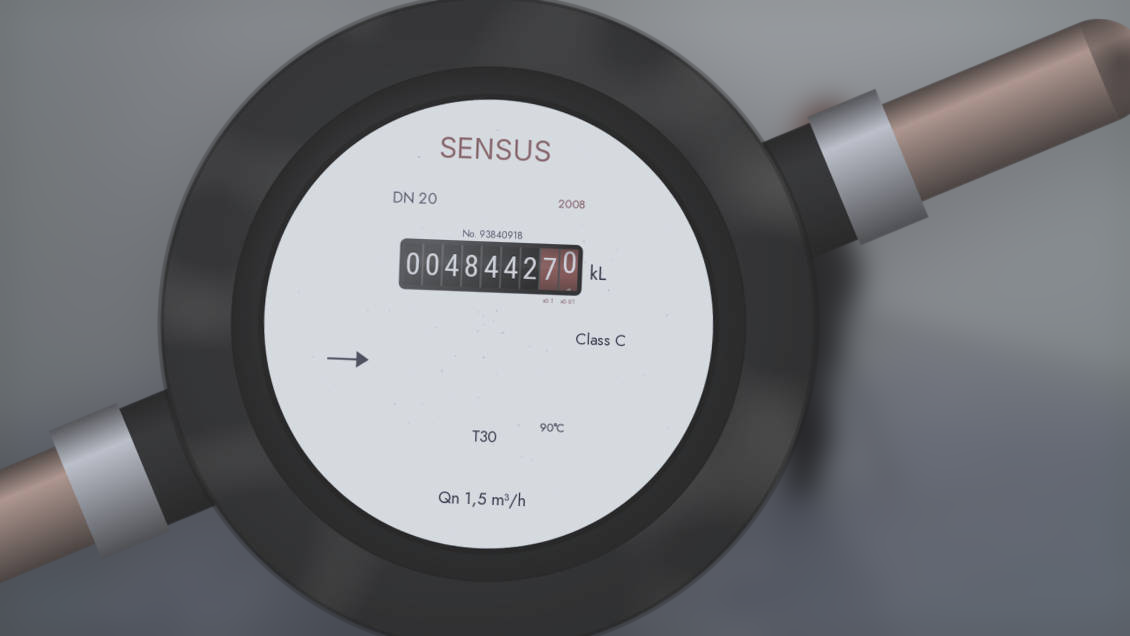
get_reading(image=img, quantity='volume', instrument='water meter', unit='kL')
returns 48442.70 kL
